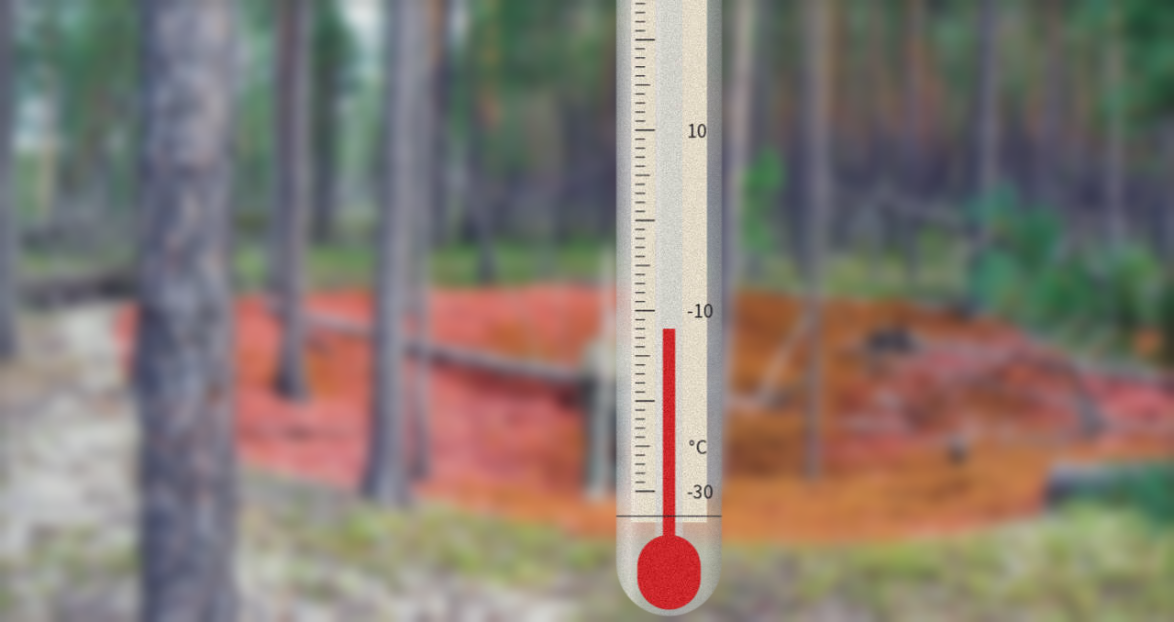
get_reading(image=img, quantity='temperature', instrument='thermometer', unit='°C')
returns -12 °C
